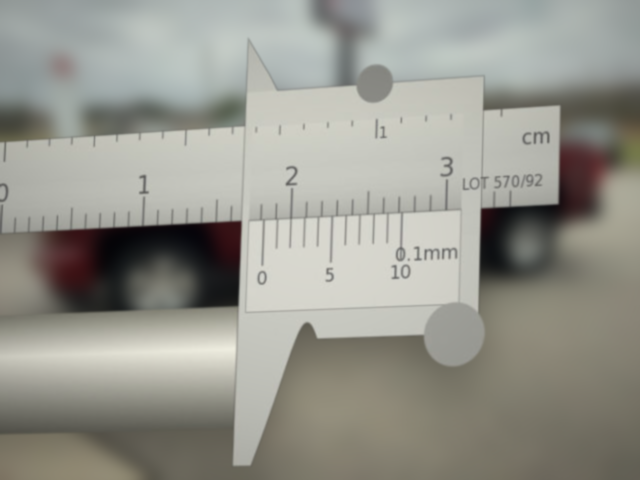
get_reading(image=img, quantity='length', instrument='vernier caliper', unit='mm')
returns 18.2 mm
